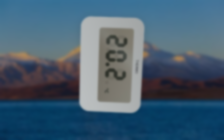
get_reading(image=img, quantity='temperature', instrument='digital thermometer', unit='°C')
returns 20.2 °C
